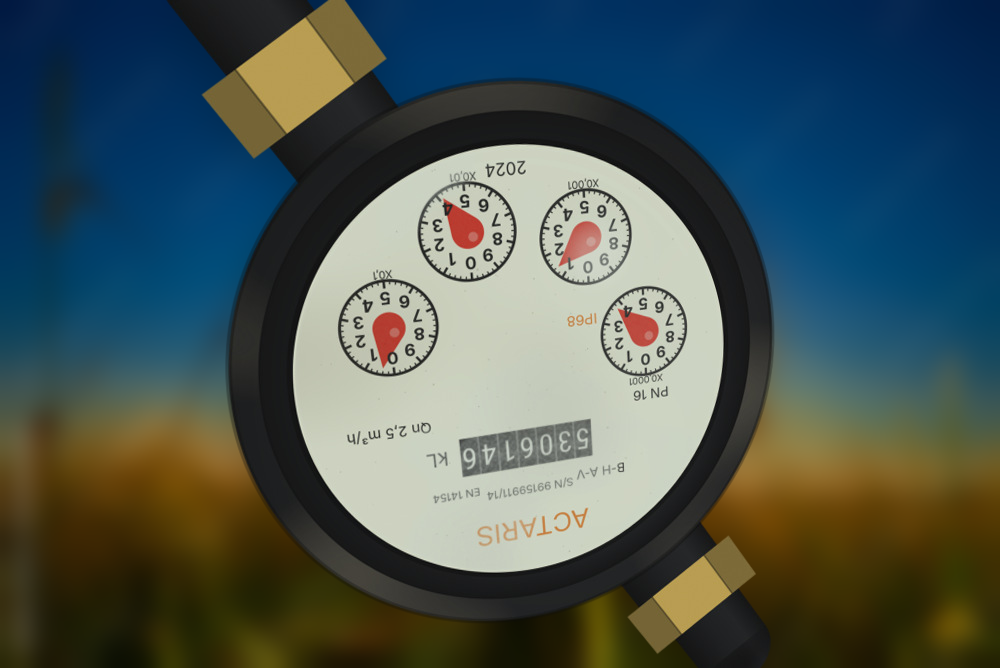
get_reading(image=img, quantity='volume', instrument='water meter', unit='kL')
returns 5306146.0413 kL
